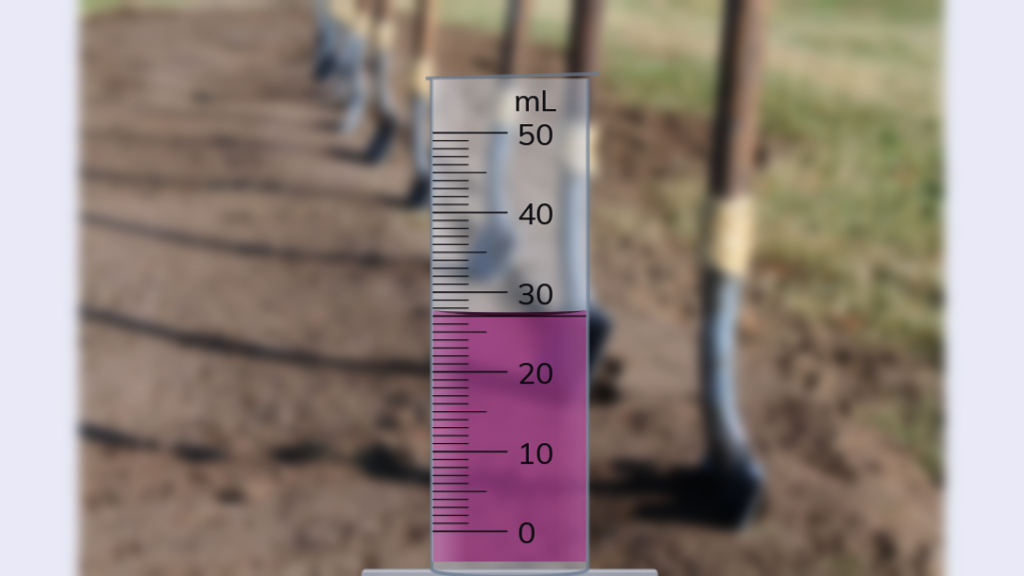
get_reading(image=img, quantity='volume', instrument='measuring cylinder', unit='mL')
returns 27 mL
